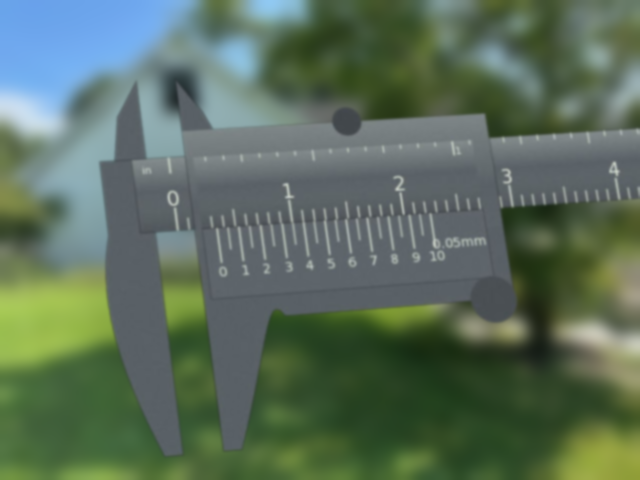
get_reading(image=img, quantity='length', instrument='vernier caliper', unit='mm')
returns 3.4 mm
